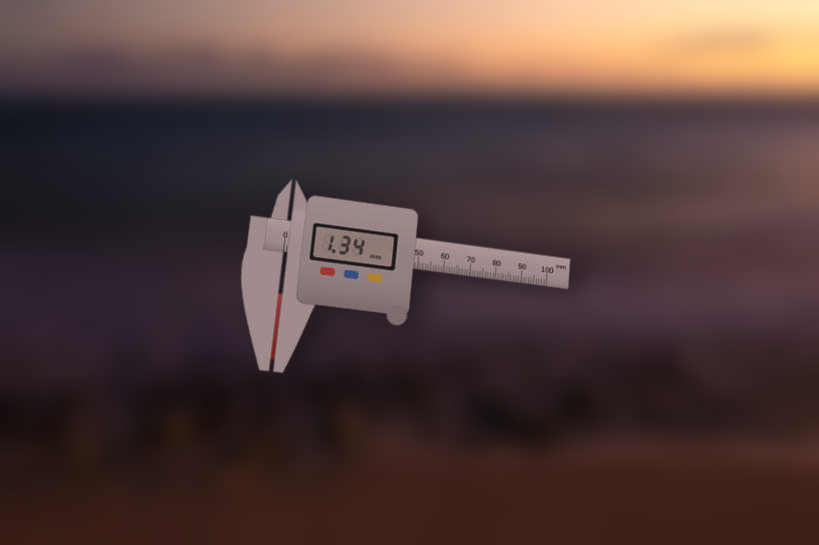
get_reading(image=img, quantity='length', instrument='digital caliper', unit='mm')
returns 1.34 mm
